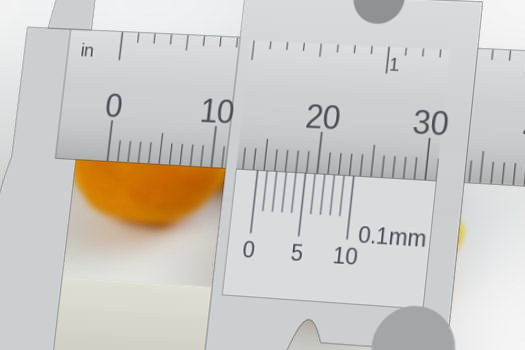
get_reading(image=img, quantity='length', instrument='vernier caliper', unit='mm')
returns 14.4 mm
